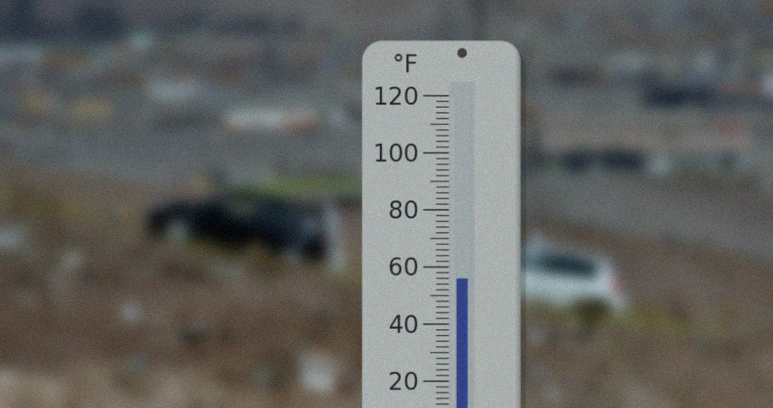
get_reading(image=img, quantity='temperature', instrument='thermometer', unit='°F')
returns 56 °F
